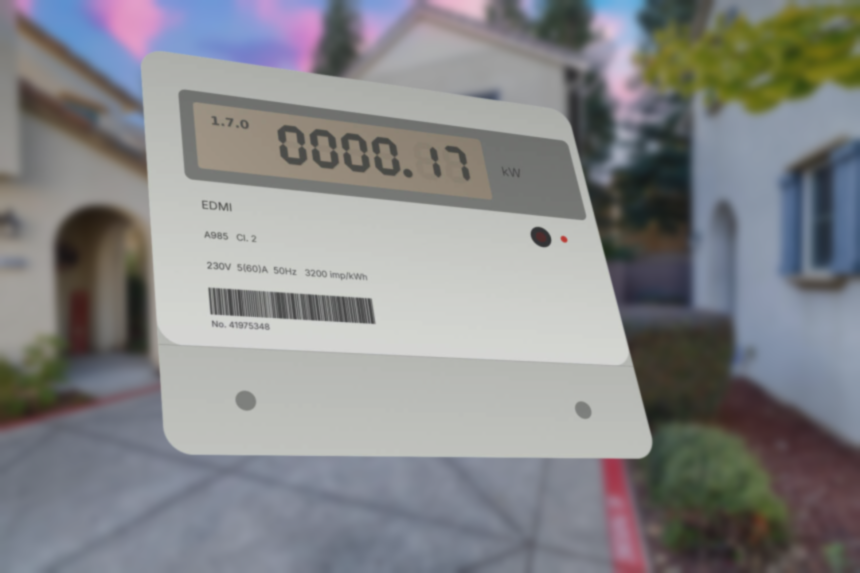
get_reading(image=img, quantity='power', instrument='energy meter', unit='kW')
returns 0.17 kW
